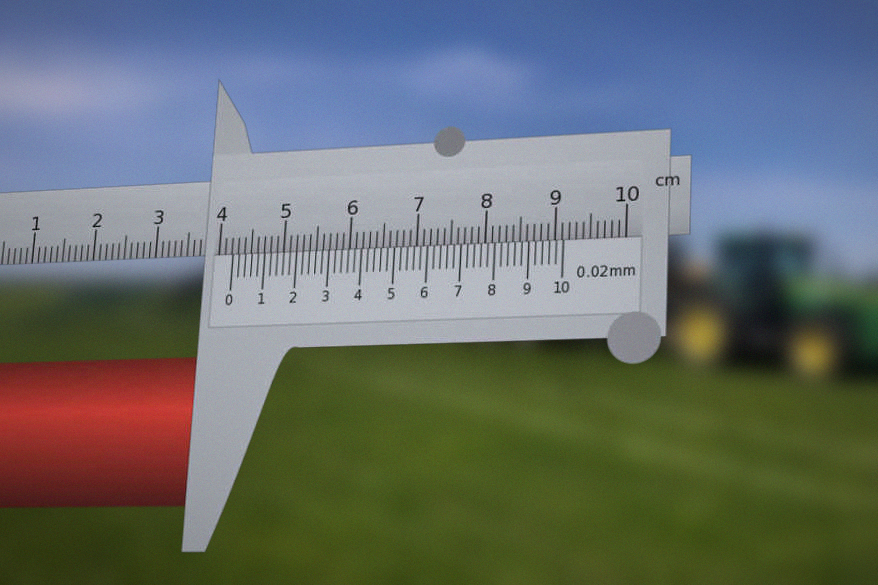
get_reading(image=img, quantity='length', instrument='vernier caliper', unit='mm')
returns 42.2 mm
